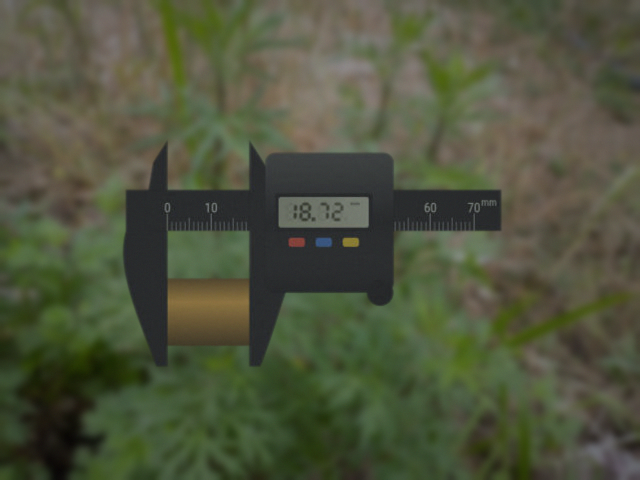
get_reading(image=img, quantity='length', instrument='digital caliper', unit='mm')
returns 18.72 mm
